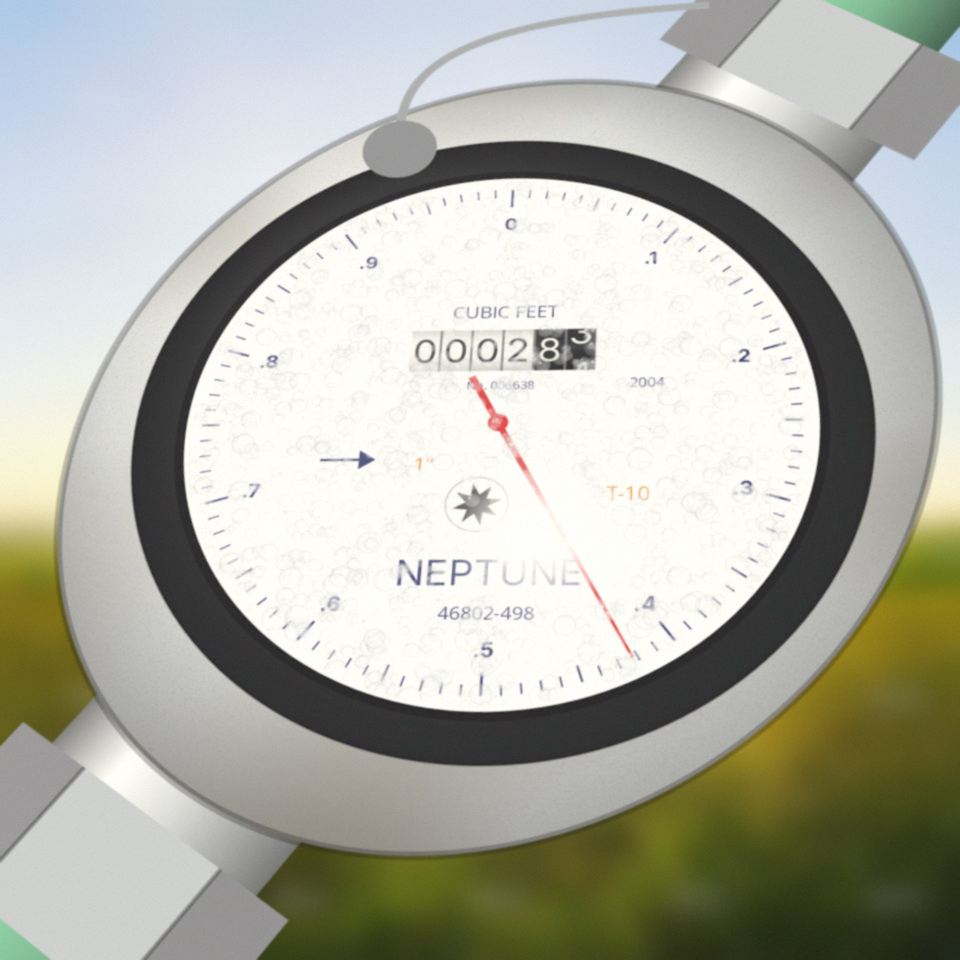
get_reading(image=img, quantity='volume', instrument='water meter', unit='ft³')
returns 283.42 ft³
